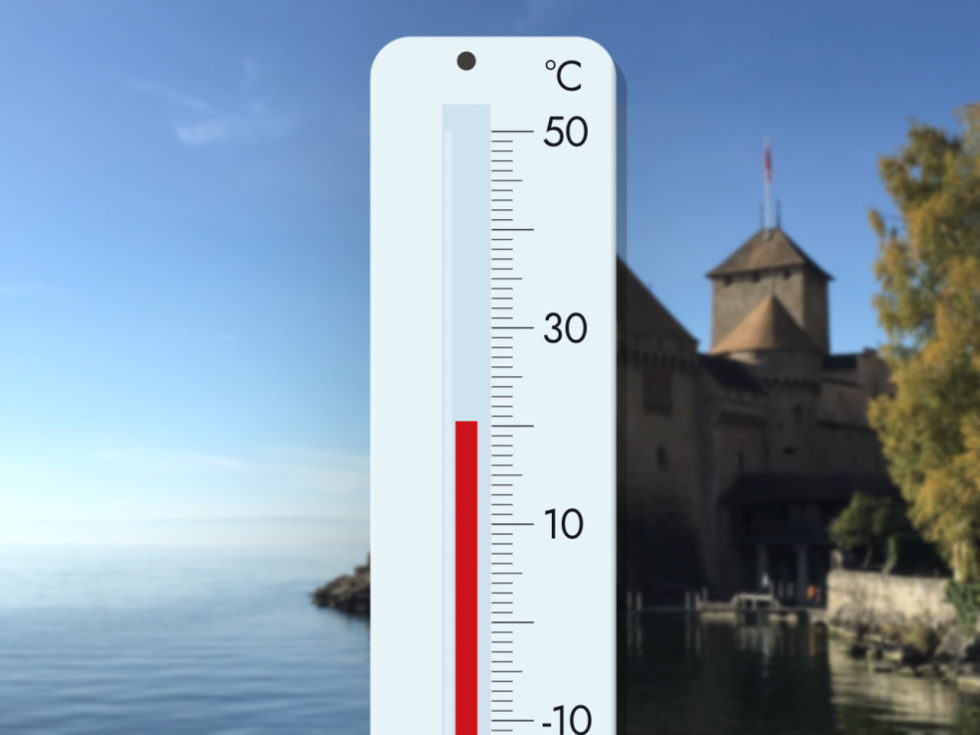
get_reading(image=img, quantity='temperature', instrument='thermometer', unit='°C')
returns 20.5 °C
